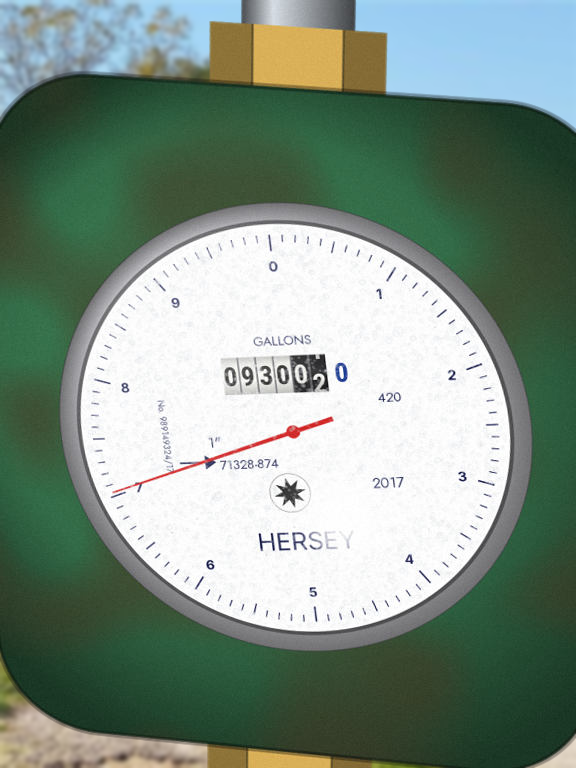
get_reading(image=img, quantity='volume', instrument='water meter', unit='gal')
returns 930017.0 gal
